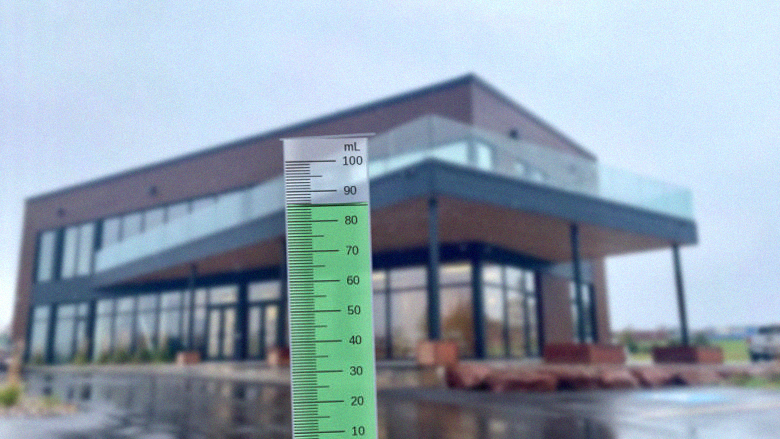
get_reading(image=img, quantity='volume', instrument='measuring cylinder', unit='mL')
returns 85 mL
